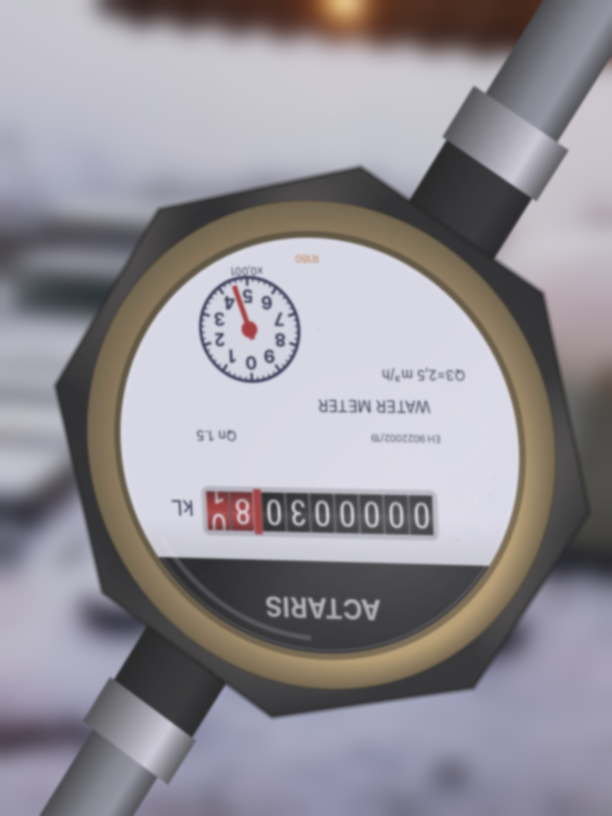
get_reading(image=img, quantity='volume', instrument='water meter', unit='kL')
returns 30.804 kL
